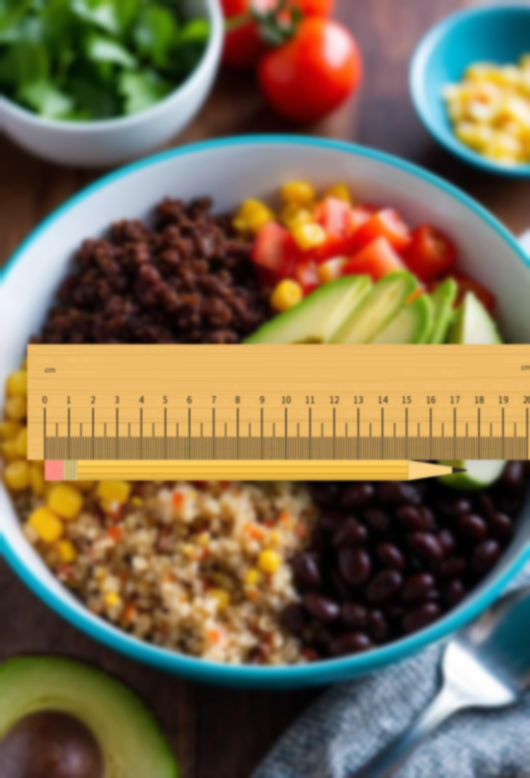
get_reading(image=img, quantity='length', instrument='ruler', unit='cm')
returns 17.5 cm
